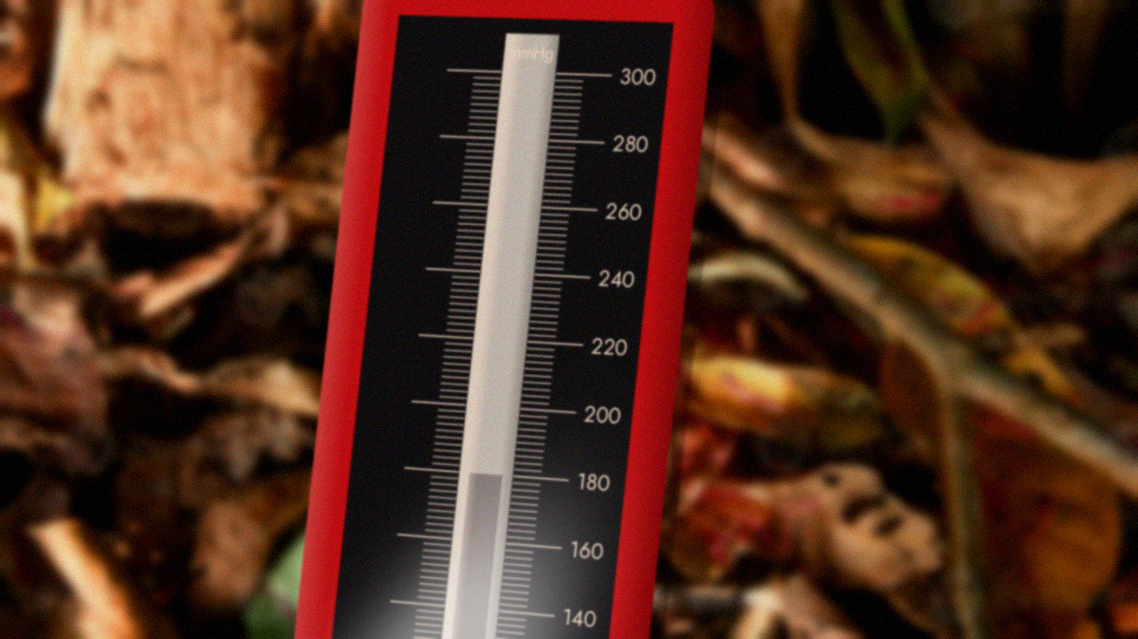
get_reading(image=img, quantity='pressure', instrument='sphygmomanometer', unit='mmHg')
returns 180 mmHg
